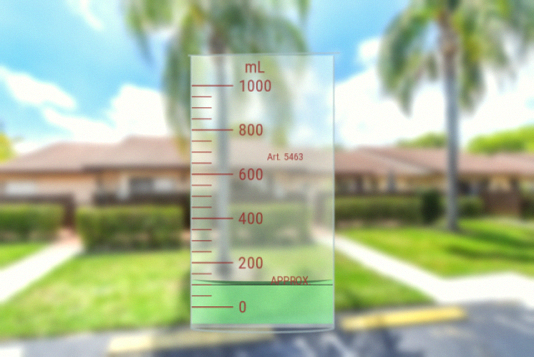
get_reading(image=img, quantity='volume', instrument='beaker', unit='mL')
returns 100 mL
